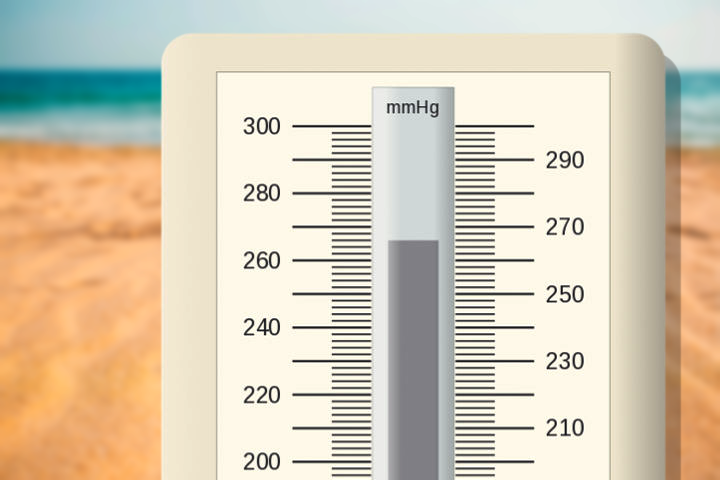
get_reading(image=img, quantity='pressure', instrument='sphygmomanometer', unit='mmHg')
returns 266 mmHg
